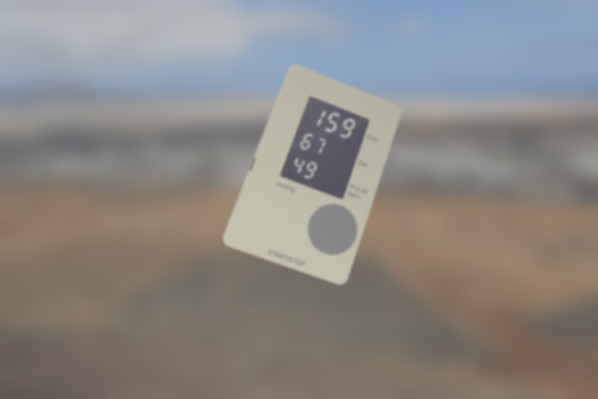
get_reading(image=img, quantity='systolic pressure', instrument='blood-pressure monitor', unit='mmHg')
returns 159 mmHg
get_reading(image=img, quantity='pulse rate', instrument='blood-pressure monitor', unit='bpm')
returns 49 bpm
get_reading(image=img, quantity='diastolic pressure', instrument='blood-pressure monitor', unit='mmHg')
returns 67 mmHg
